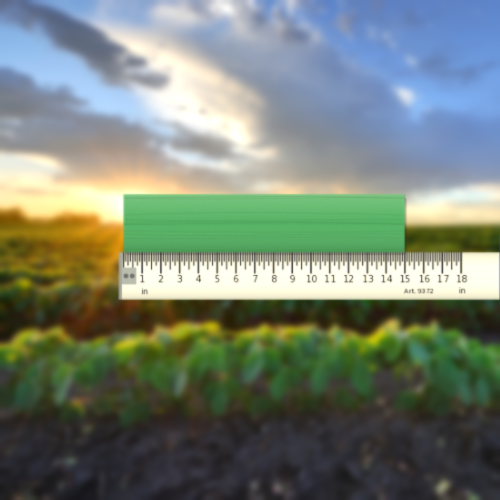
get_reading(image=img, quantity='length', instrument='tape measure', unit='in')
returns 15 in
